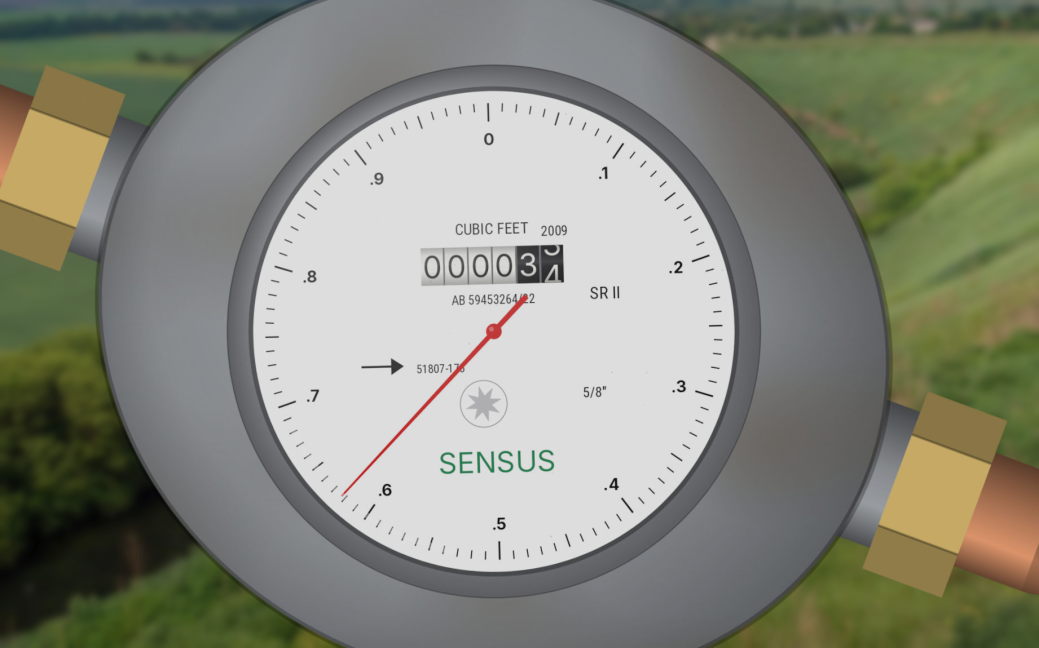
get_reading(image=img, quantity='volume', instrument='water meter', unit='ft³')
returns 33.62 ft³
